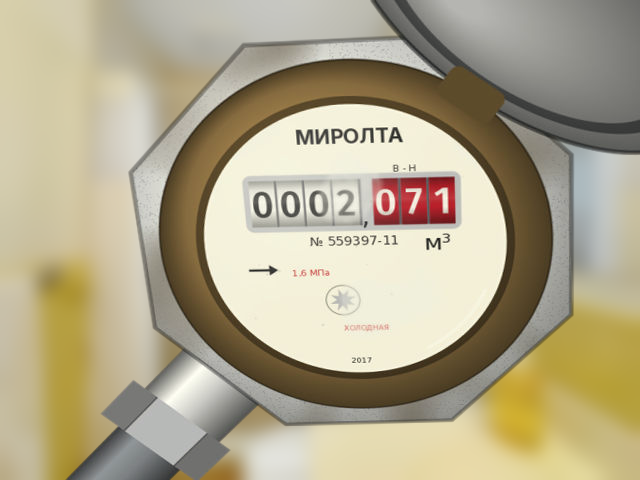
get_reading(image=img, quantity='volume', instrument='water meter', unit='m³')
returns 2.071 m³
